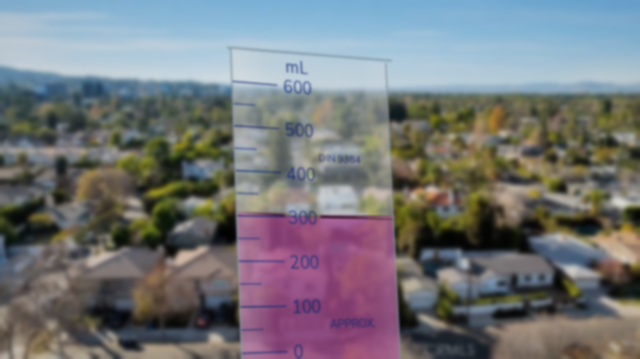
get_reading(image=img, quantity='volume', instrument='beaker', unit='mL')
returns 300 mL
